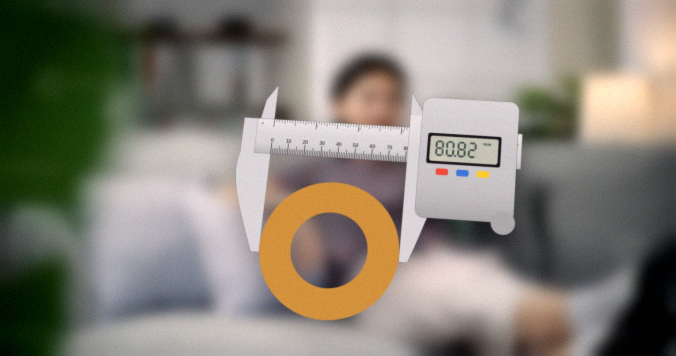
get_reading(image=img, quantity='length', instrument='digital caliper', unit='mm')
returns 80.82 mm
